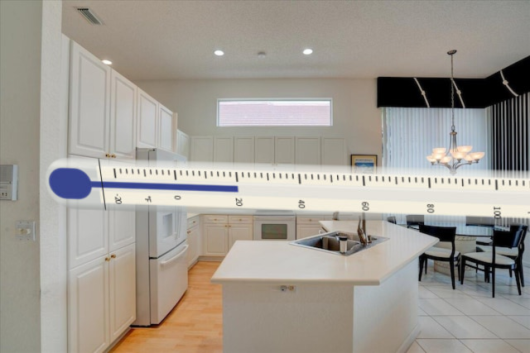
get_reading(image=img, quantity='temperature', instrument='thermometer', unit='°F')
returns 20 °F
